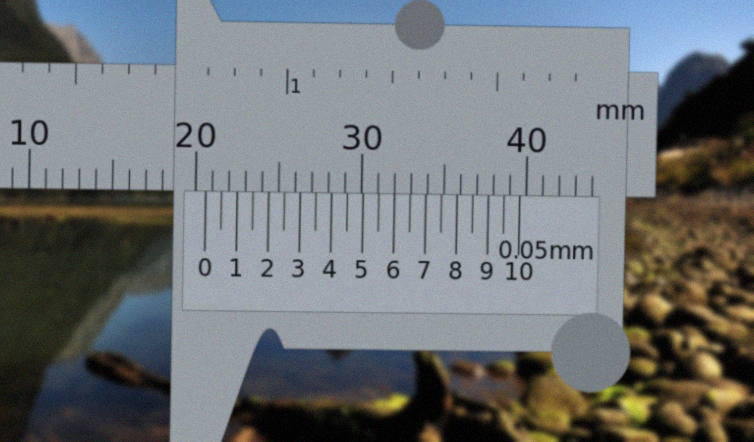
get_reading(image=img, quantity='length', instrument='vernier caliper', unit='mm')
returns 20.6 mm
